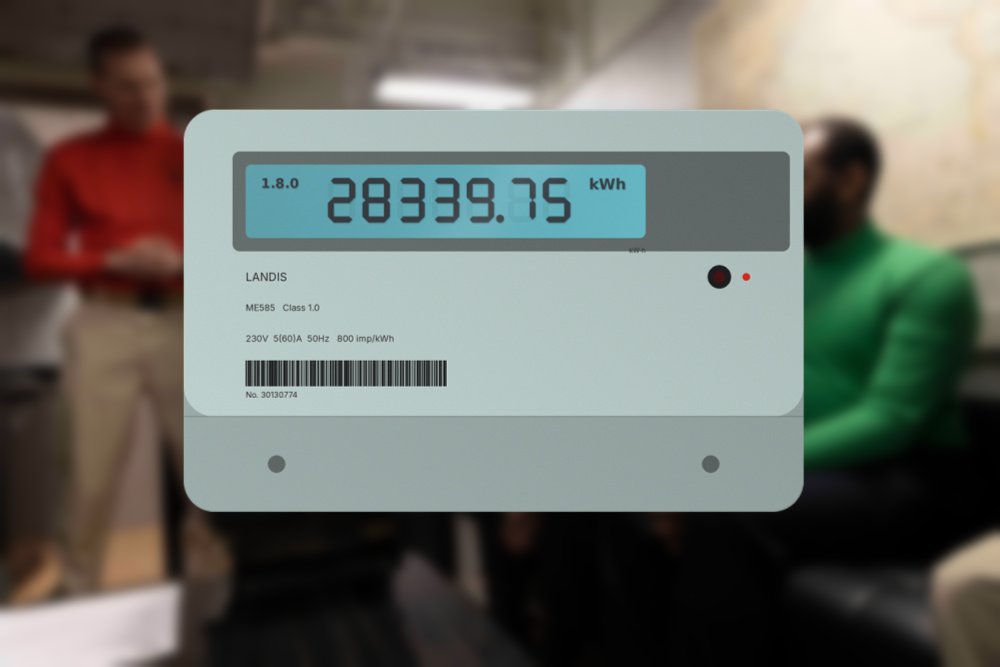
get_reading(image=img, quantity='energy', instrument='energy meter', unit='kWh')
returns 28339.75 kWh
